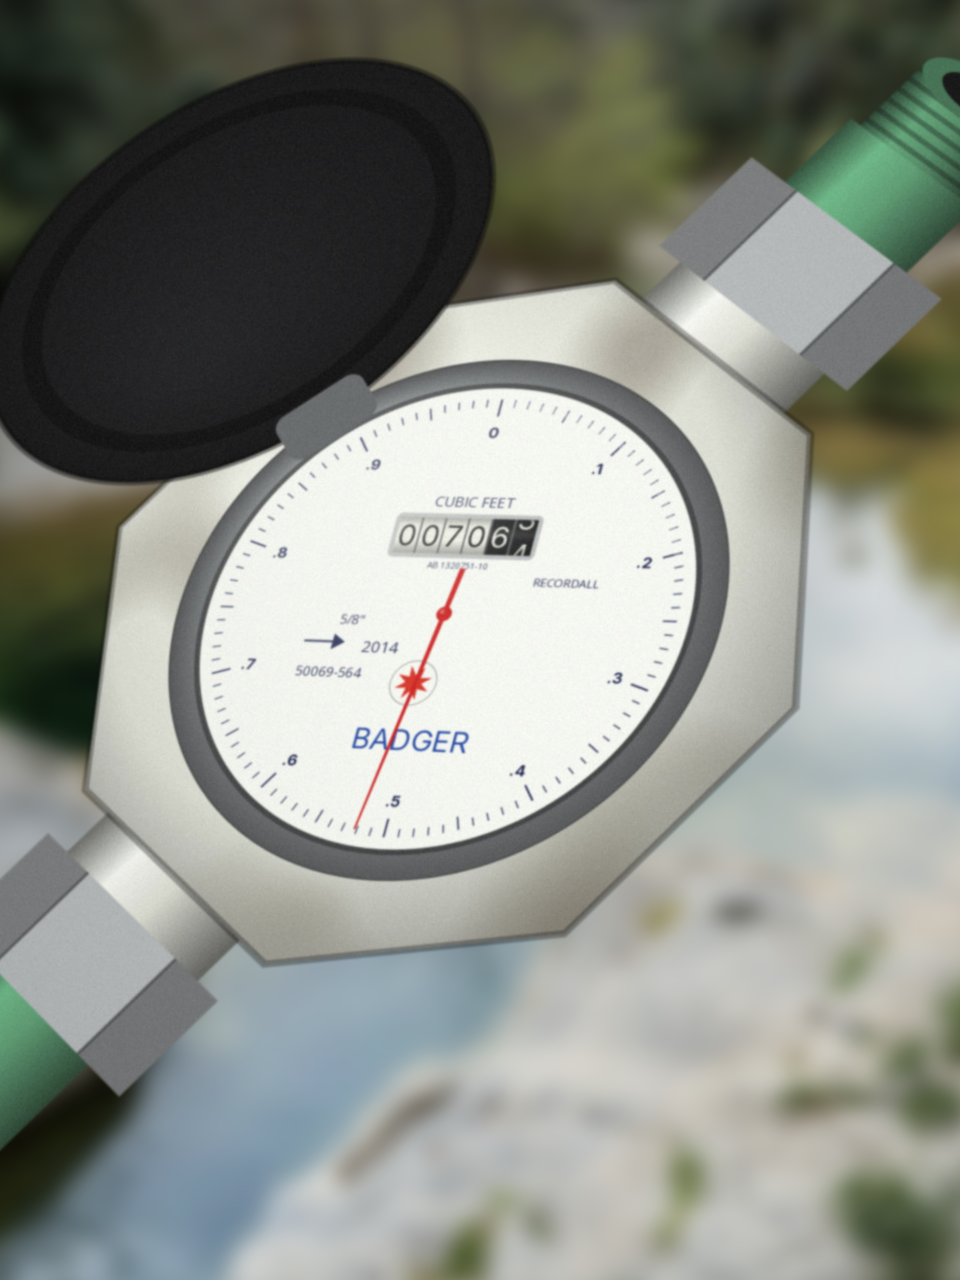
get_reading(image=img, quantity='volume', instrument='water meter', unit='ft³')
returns 7063.52 ft³
